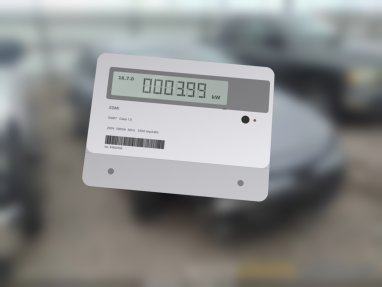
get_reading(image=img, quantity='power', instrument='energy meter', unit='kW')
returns 3.99 kW
